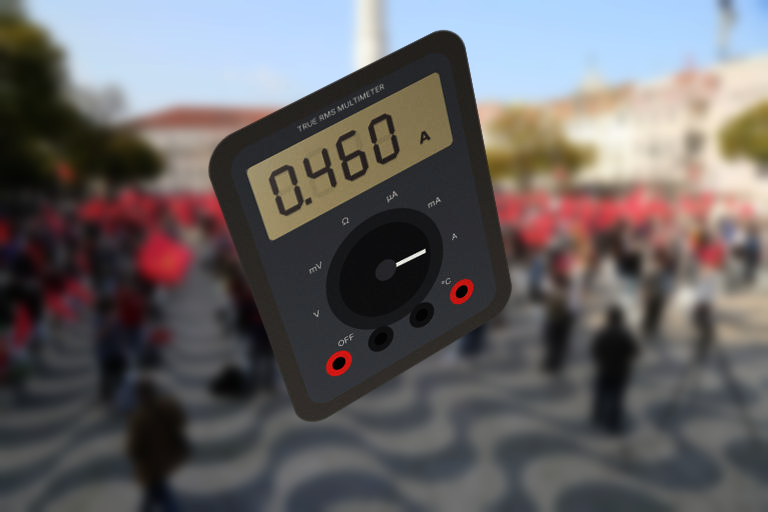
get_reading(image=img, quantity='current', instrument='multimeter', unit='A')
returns 0.460 A
